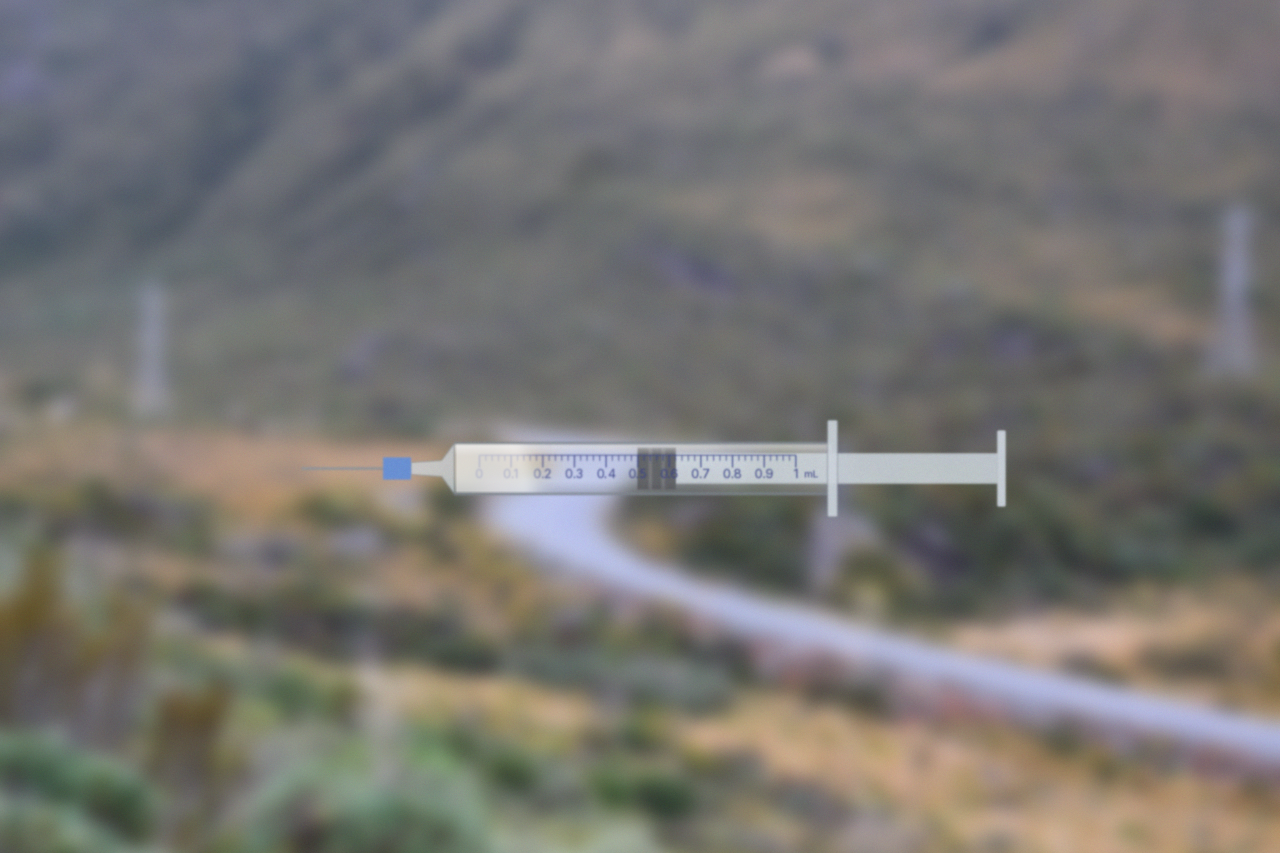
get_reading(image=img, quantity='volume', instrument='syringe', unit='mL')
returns 0.5 mL
